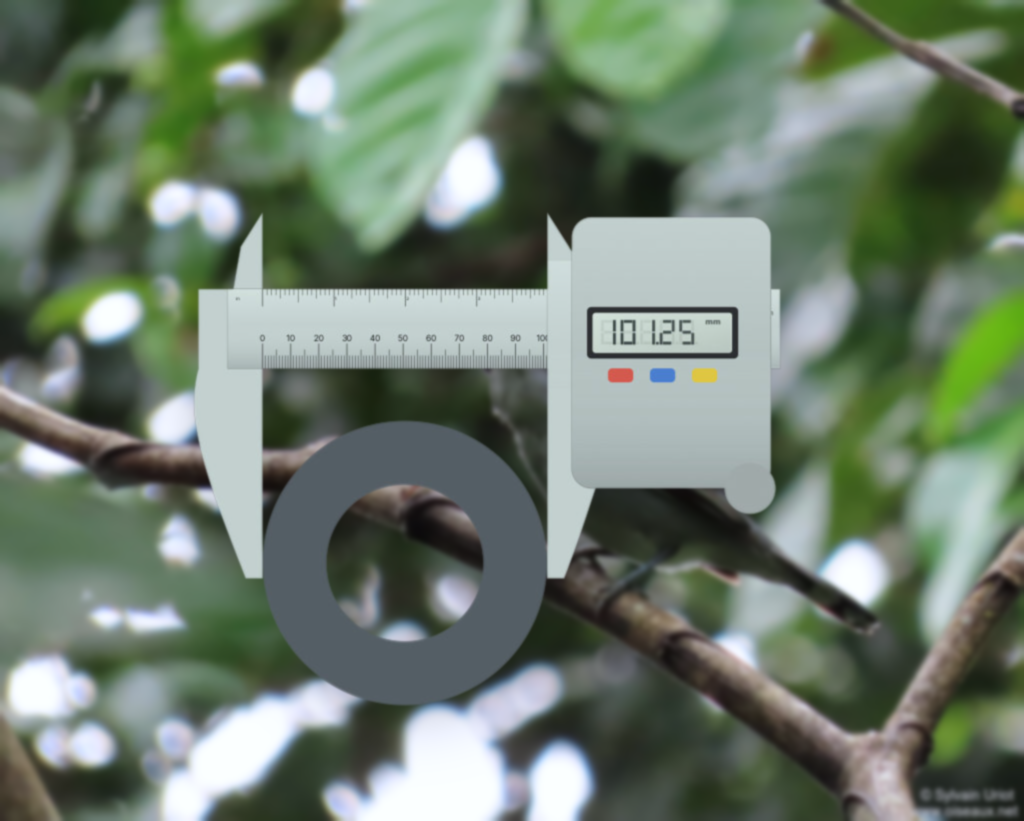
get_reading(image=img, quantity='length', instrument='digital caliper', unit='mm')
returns 101.25 mm
